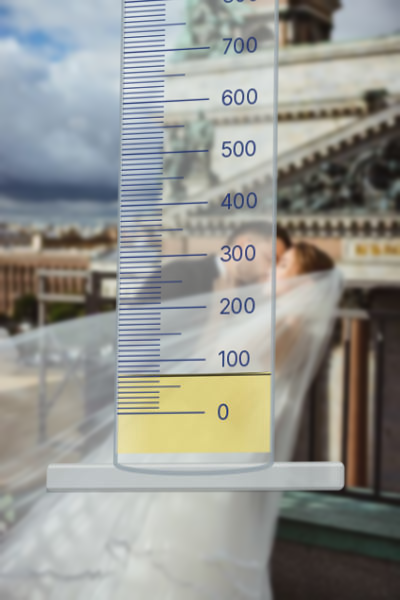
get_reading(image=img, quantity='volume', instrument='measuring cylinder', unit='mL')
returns 70 mL
